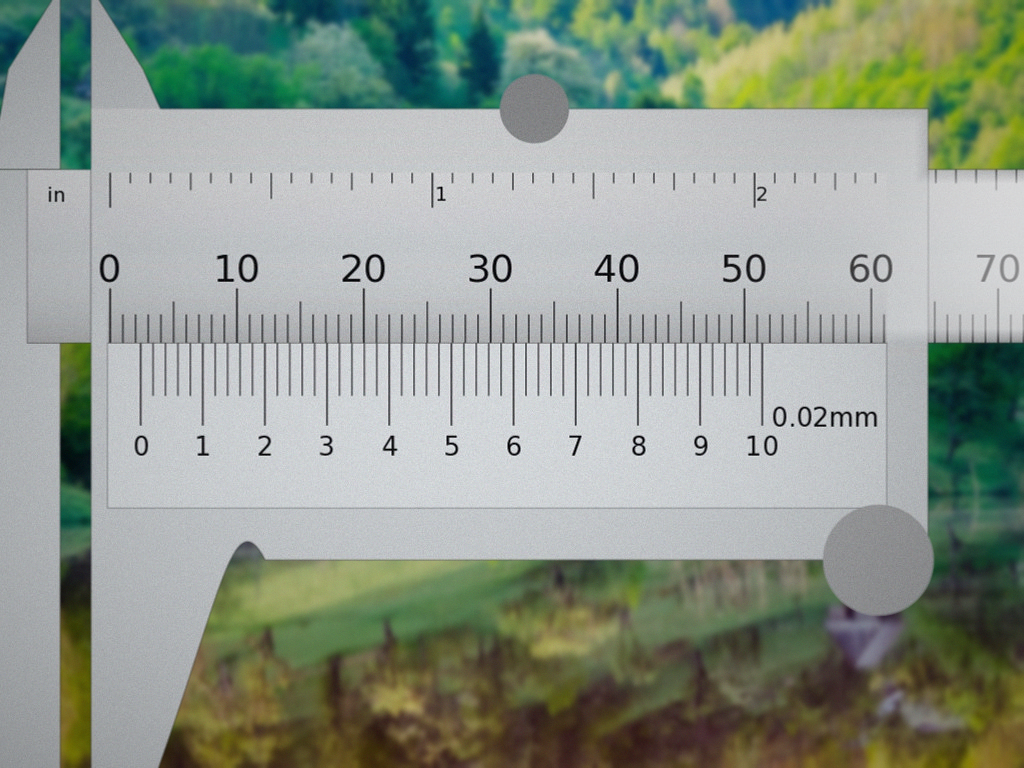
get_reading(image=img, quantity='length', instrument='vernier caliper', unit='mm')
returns 2.4 mm
